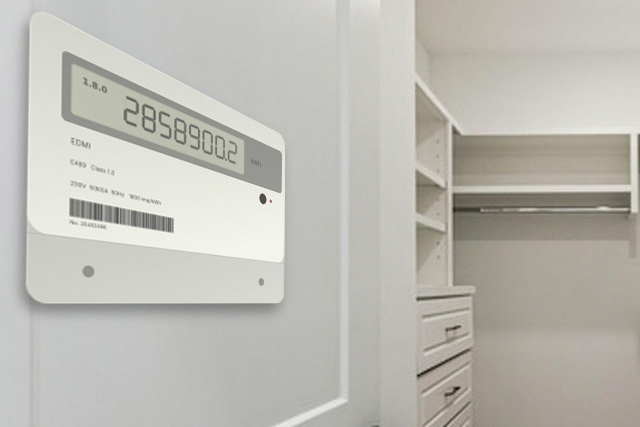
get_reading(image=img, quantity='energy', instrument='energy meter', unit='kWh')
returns 2858900.2 kWh
